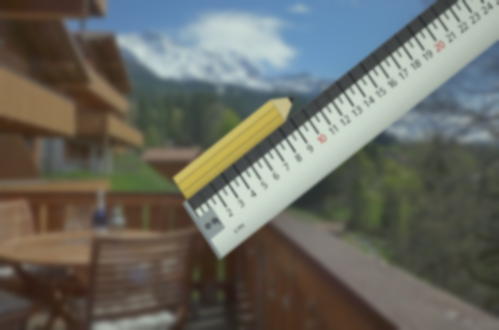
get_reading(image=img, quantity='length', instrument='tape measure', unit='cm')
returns 10 cm
